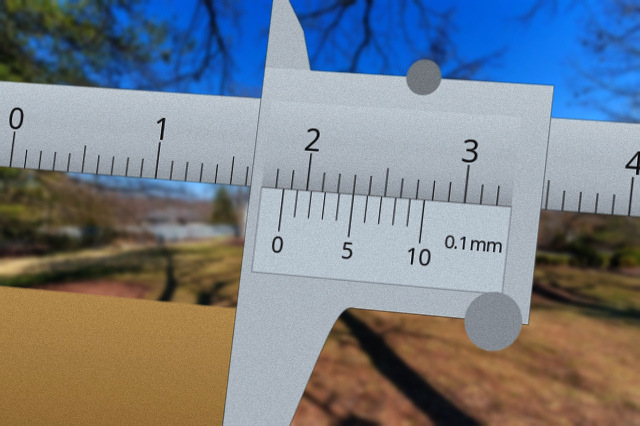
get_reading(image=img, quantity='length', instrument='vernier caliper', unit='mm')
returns 18.5 mm
